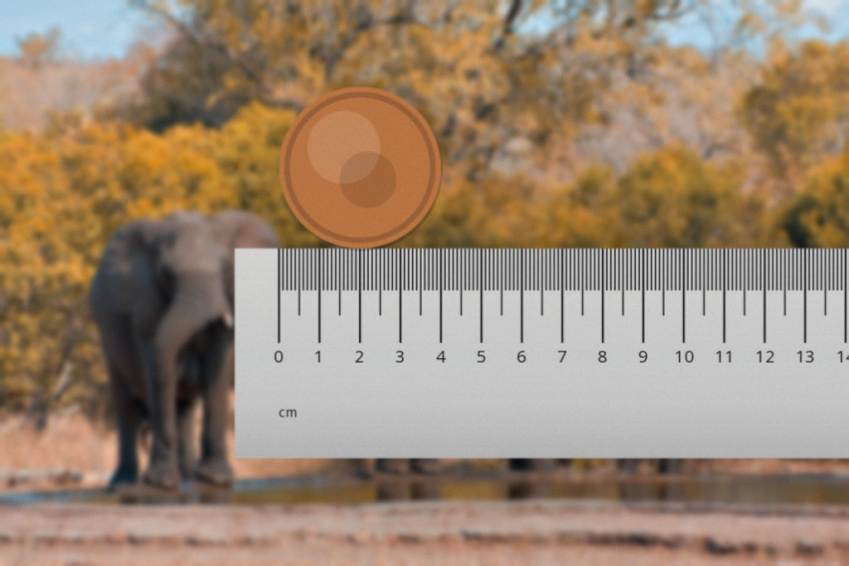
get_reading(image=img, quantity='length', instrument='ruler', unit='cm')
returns 4 cm
